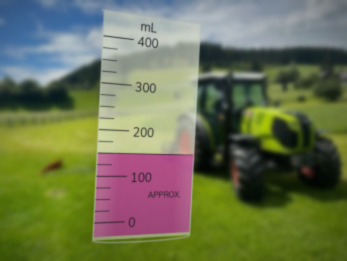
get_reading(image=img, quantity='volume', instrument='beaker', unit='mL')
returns 150 mL
